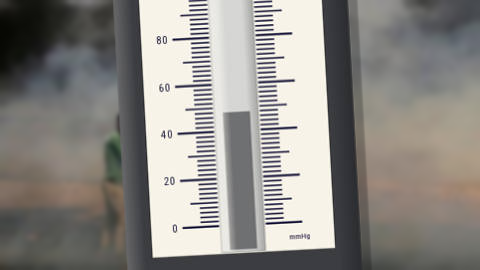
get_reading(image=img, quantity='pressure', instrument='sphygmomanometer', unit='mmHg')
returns 48 mmHg
